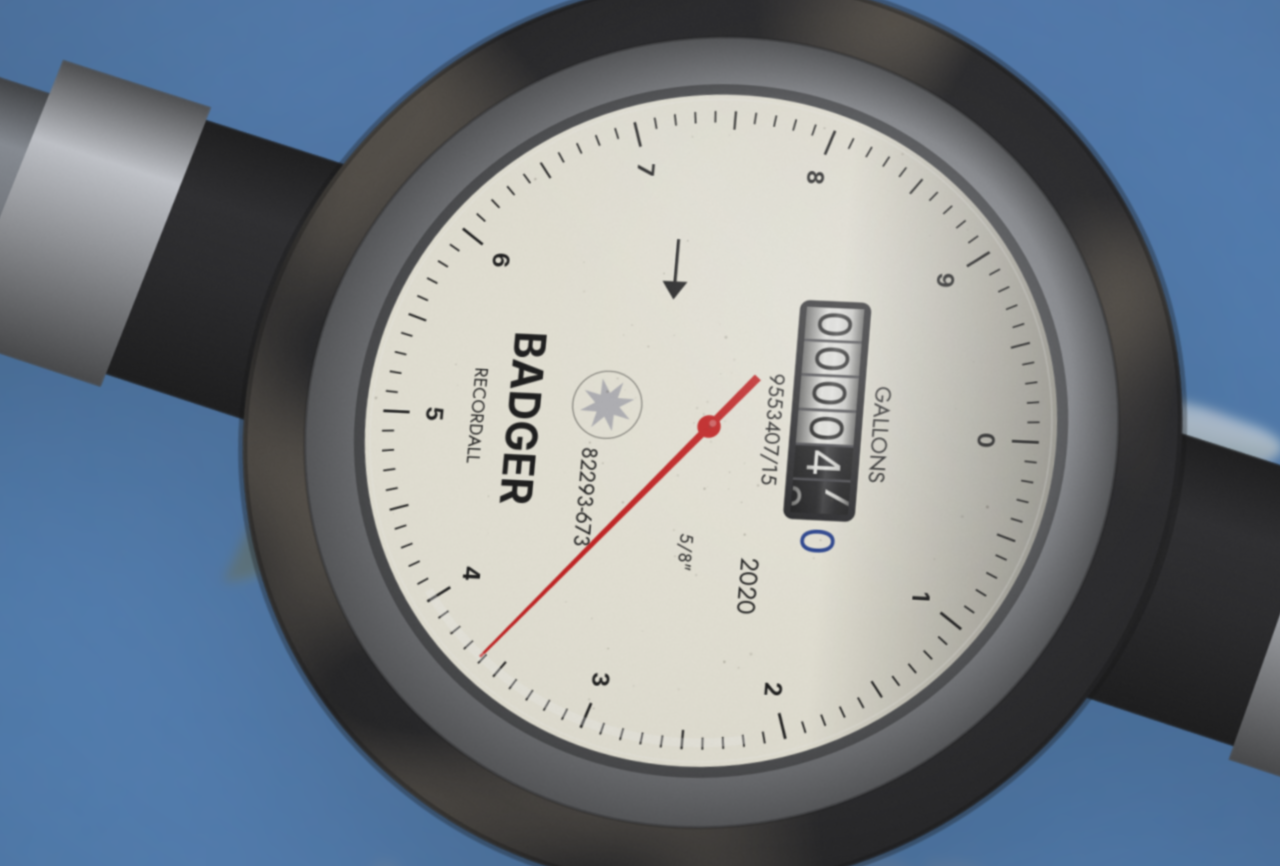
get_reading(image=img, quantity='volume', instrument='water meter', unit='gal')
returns 473.6 gal
